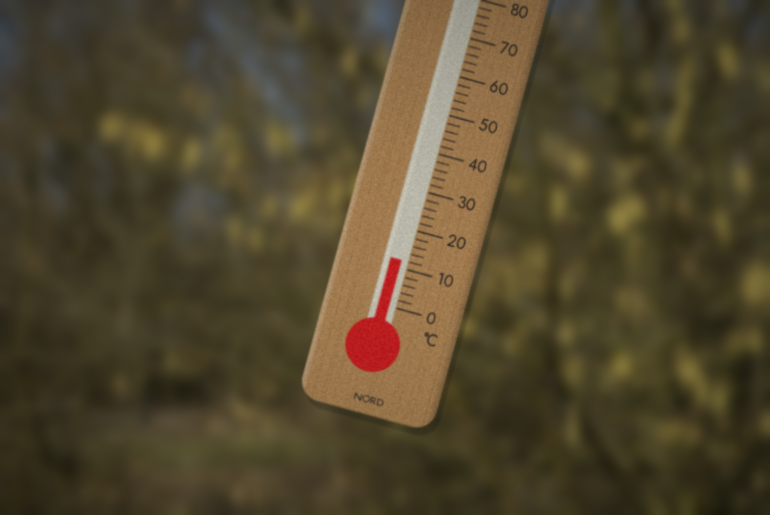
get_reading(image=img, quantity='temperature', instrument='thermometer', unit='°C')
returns 12 °C
